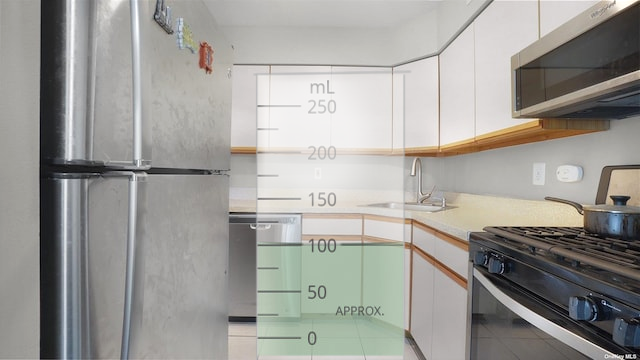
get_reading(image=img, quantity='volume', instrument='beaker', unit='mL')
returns 100 mL
